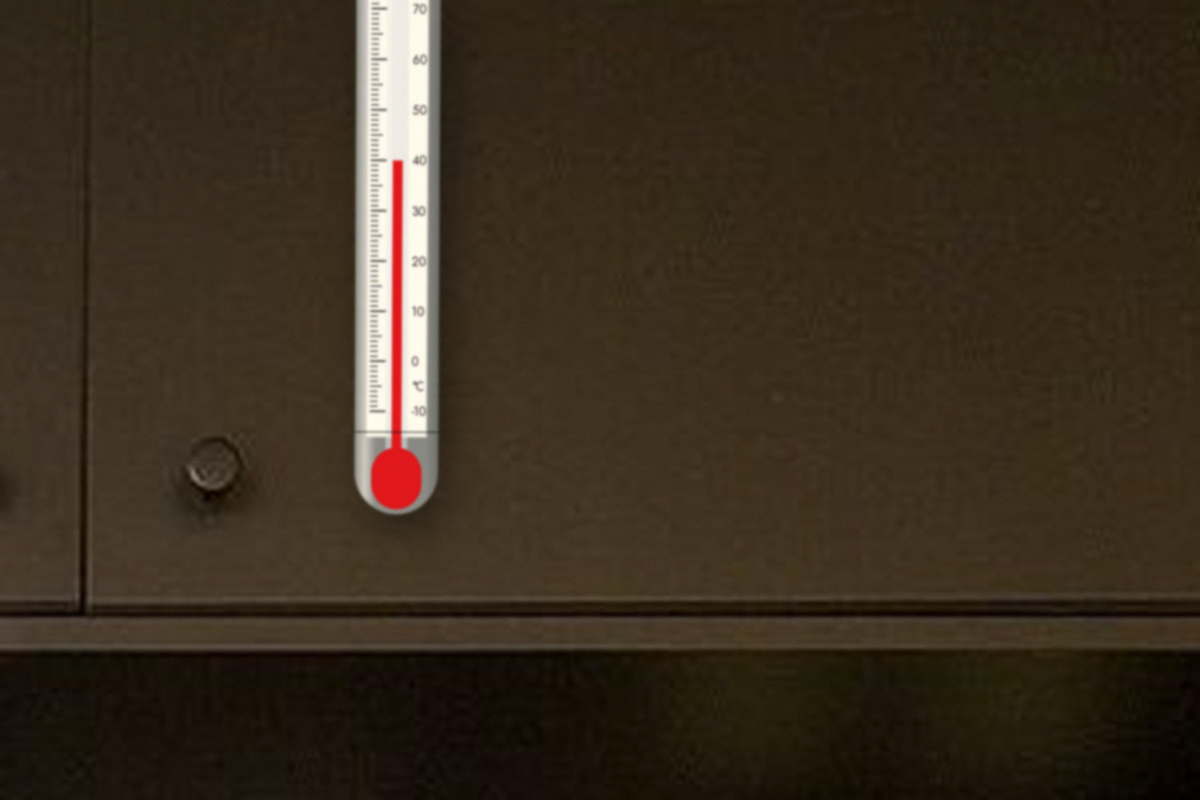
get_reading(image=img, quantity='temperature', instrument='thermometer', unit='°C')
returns 40 °C
